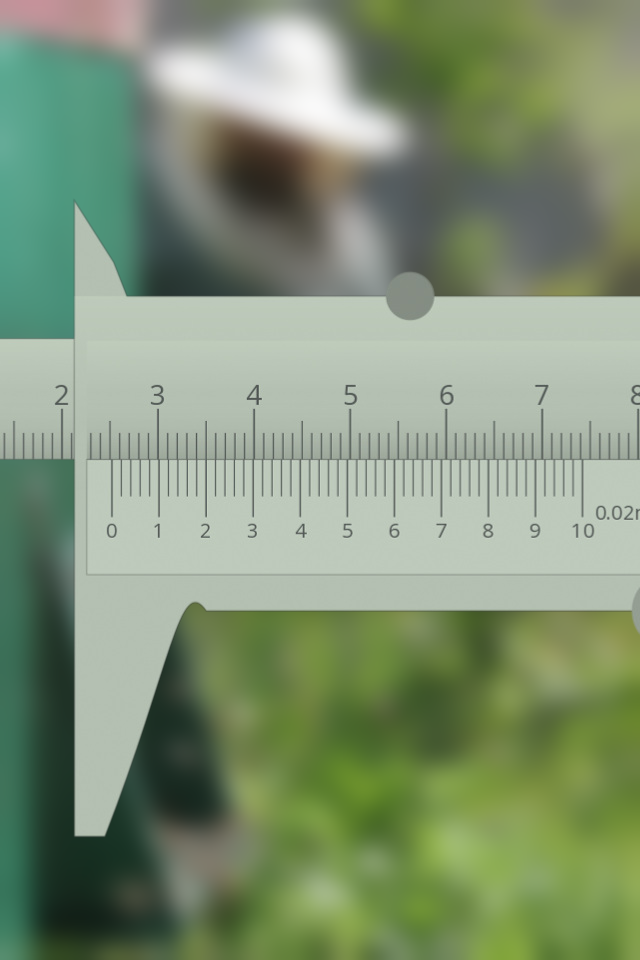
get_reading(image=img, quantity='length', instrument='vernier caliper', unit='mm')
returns 25.2 mm
